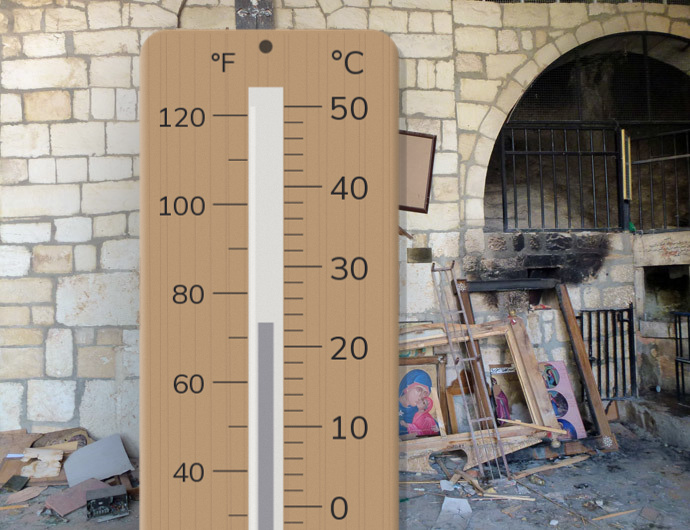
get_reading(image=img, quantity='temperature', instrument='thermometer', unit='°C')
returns 23 °C
